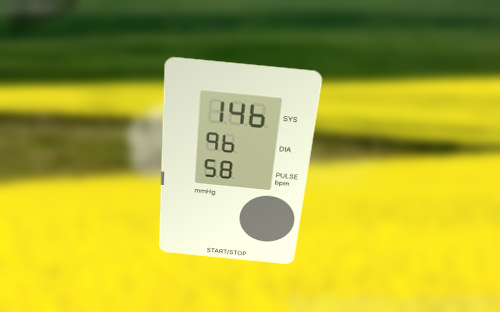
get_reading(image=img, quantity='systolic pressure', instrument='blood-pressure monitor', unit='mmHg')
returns 146 mmHg
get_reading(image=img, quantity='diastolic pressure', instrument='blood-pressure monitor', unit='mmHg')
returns 96 mmHg
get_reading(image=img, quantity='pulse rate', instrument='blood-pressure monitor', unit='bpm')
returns 58 bpm
